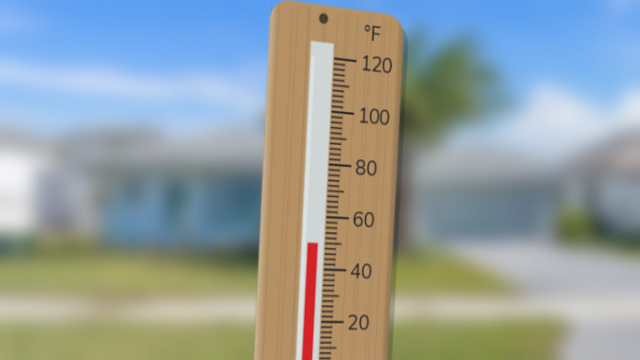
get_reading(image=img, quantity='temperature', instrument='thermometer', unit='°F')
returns 50 °F
